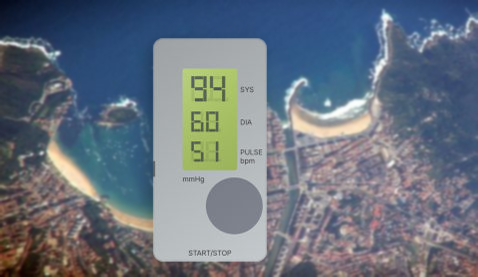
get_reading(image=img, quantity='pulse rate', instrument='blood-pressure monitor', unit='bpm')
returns 51 bpm
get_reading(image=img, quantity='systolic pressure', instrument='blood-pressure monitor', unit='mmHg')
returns 94 mmHg
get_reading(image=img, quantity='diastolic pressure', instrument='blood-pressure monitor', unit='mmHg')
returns 60 mmHg
